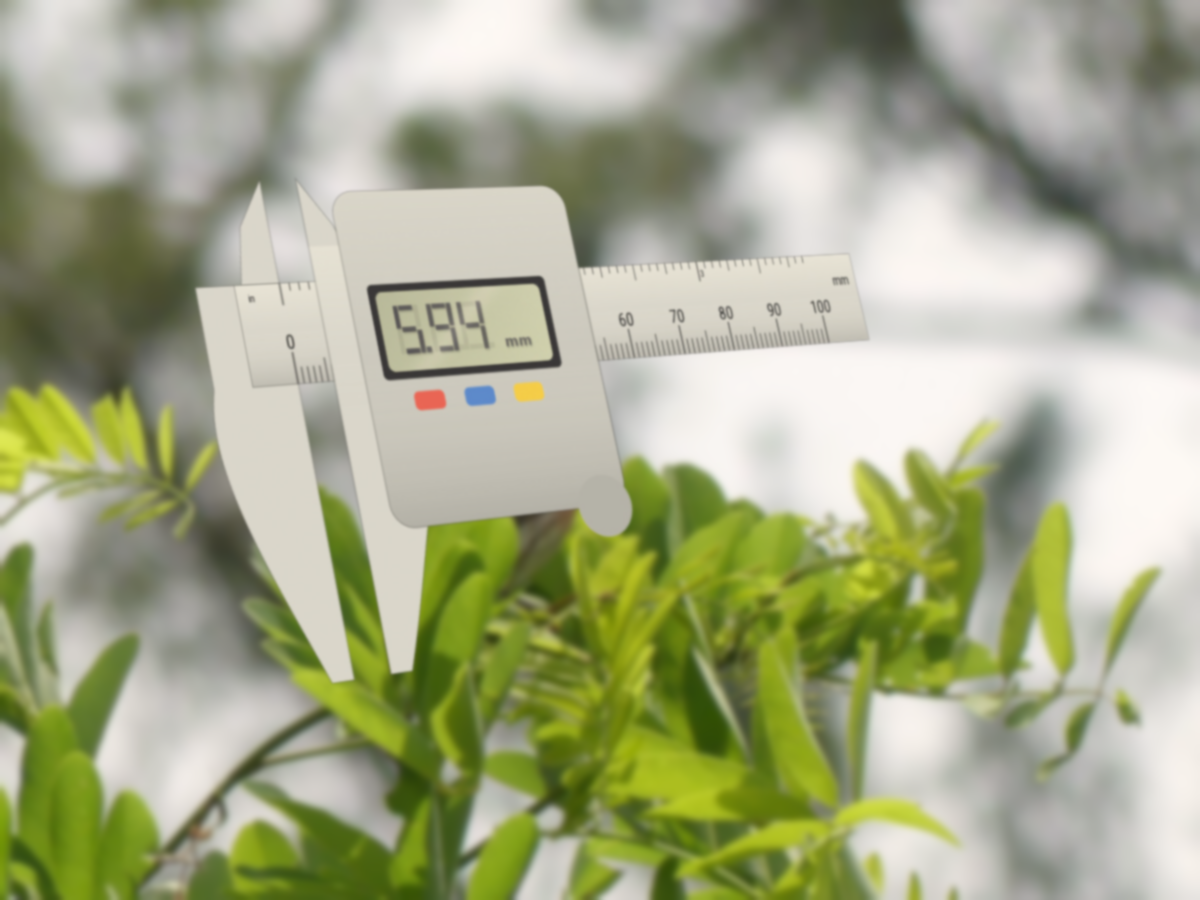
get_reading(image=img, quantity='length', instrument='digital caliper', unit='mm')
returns 5.94 mm
